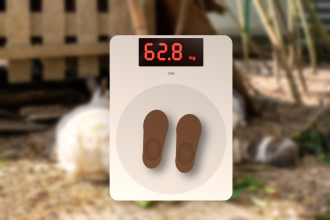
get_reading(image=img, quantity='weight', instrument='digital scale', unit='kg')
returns 62.8 kg
